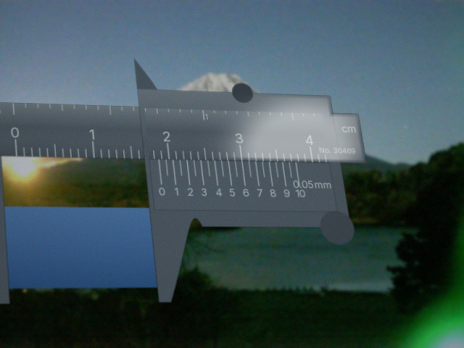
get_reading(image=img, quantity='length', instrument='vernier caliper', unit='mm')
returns 18.6 mm
